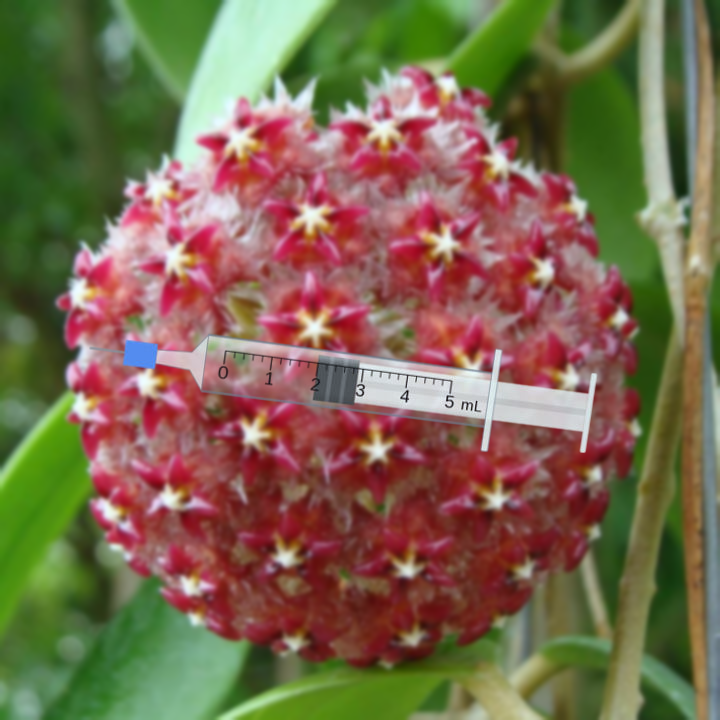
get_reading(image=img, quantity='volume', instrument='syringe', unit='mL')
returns 2 mL
